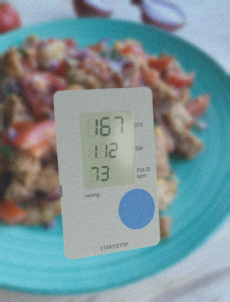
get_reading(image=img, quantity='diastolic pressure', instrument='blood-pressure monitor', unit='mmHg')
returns 112 mmHg
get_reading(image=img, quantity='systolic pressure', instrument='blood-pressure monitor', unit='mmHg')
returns 167 mmHg
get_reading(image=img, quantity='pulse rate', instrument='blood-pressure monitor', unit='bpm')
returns 73 bpm
